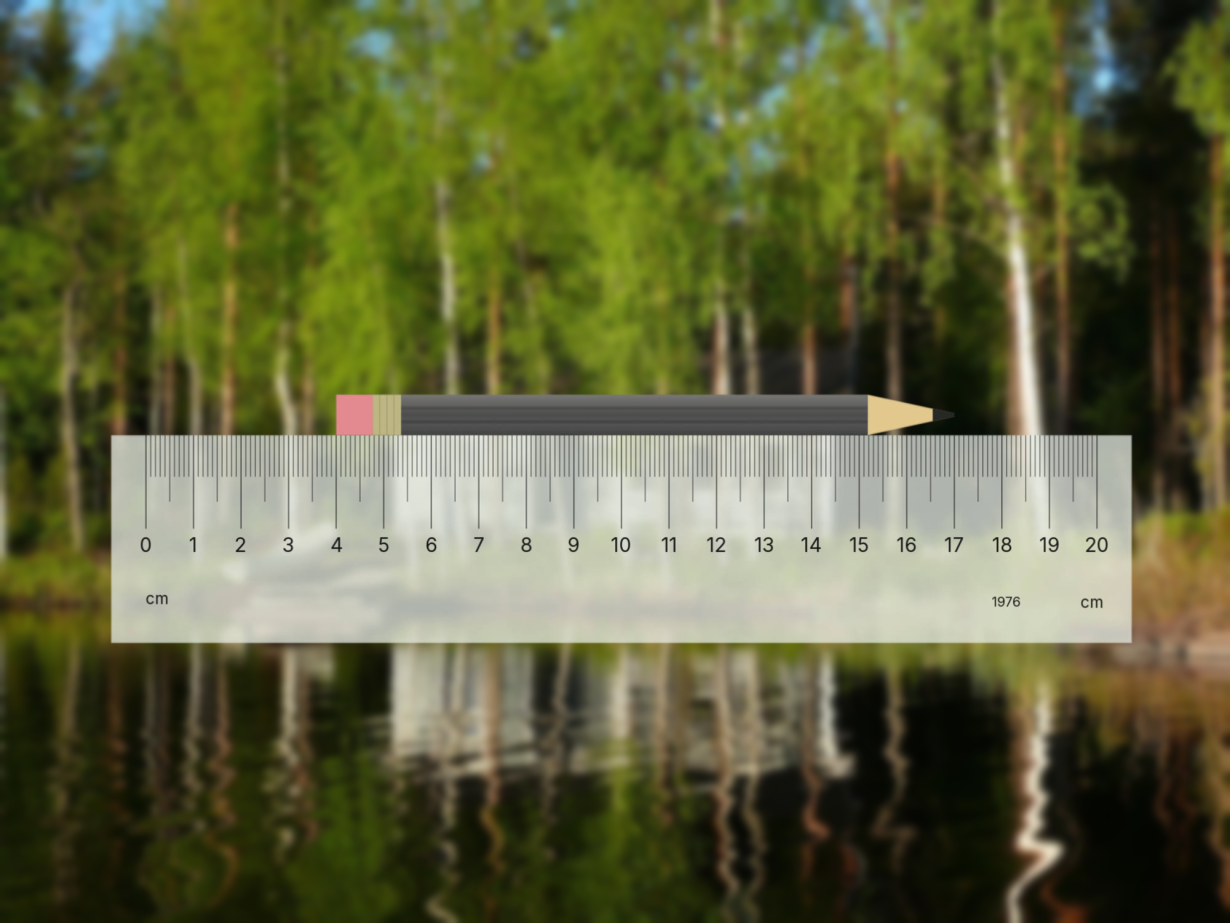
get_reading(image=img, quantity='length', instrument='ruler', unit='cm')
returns 13 cm
